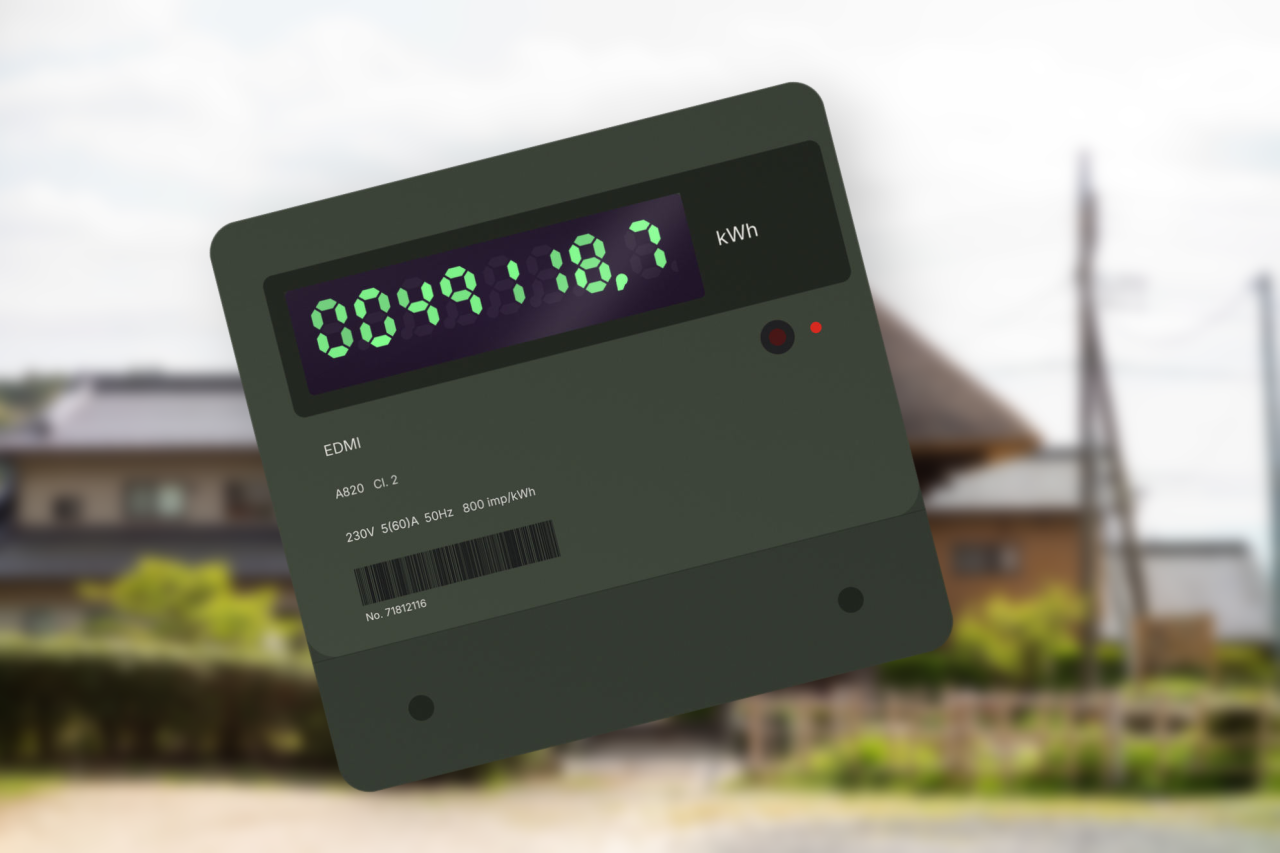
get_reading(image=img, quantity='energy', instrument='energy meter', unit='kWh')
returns 49118.7 kWh
